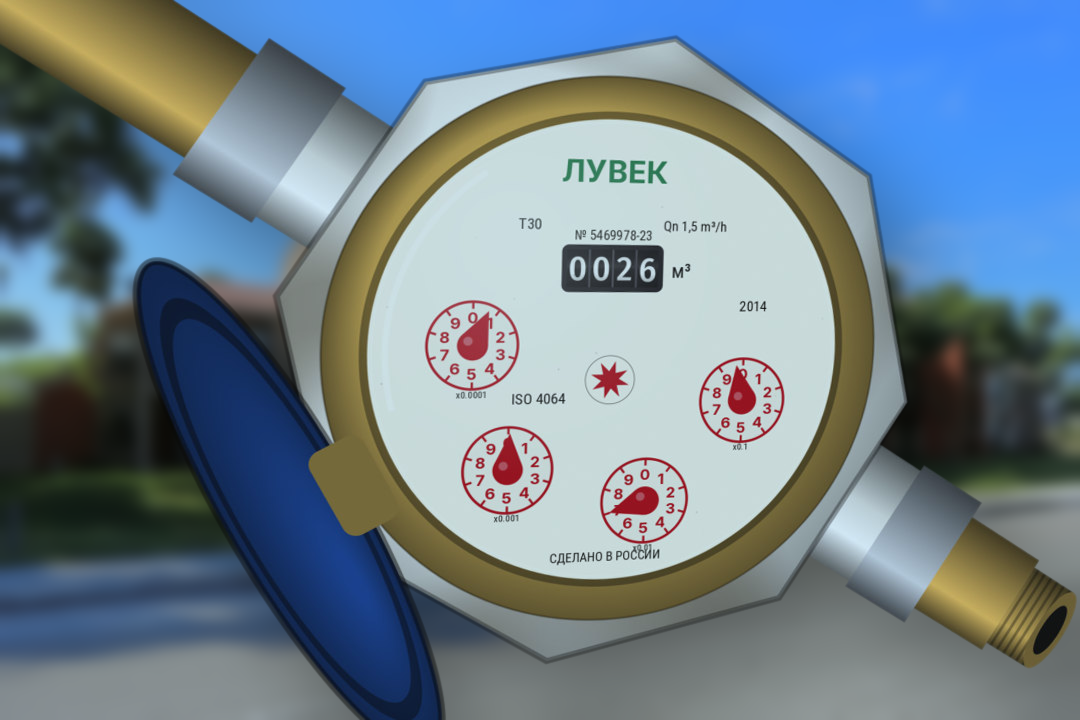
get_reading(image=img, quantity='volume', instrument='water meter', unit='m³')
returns 25.9700 m³
